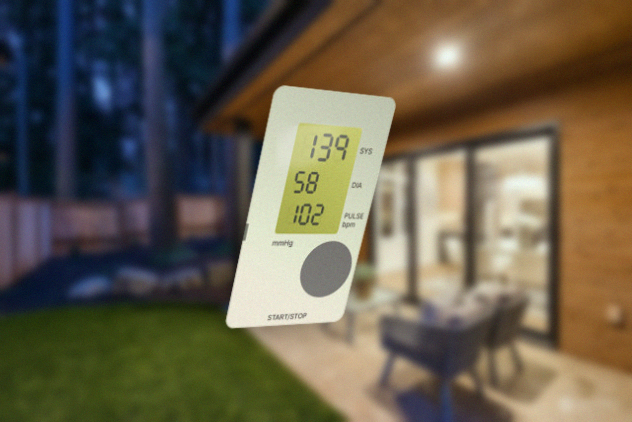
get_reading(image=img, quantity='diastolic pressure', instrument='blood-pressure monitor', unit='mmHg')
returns 58 mmHg
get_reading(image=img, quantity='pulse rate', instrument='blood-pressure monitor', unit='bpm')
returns 102 bpm
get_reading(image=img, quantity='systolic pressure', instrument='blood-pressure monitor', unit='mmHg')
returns 139 mmHg
